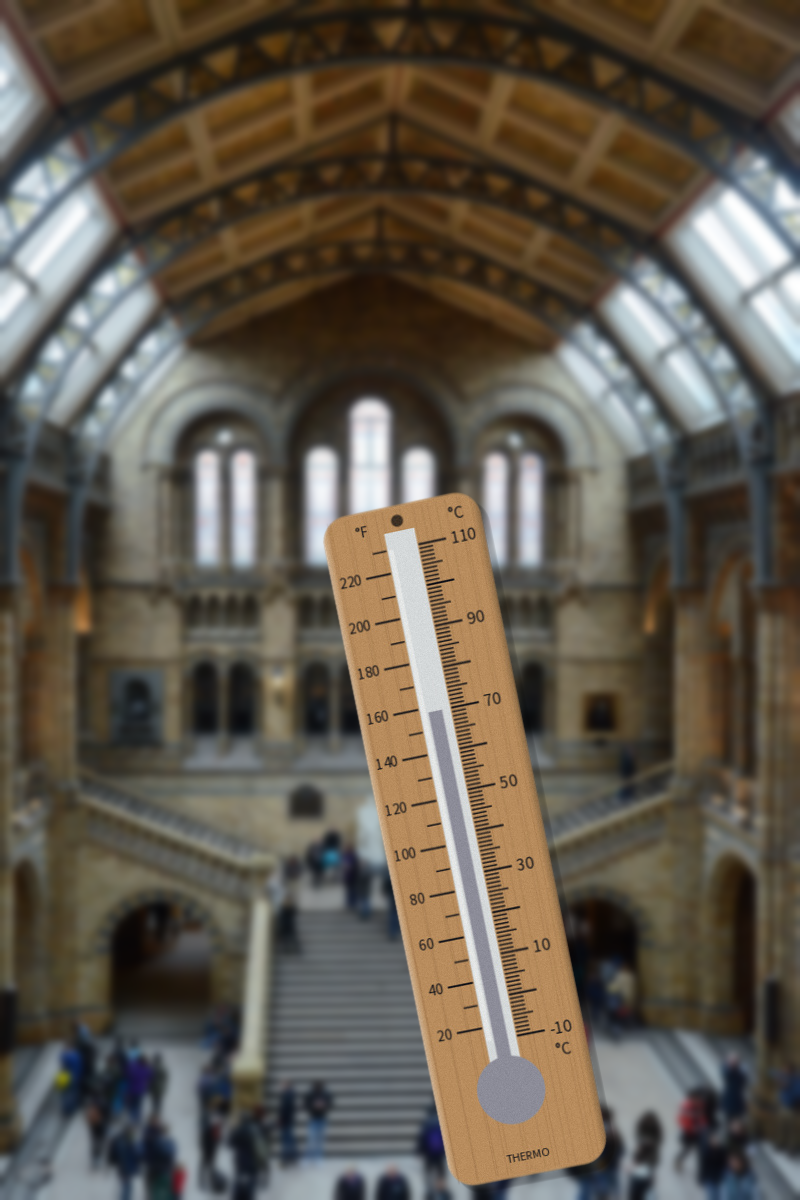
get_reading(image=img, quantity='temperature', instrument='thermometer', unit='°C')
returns 70 °C
